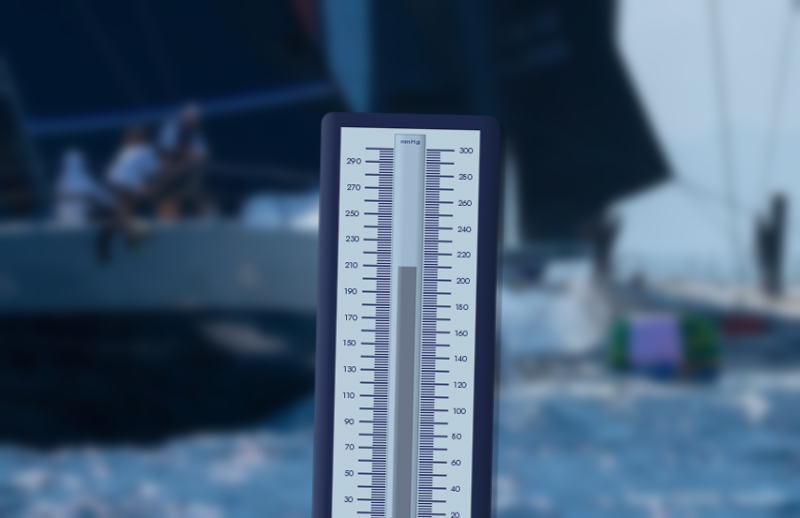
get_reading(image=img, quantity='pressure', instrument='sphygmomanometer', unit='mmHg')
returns 210 mmHg
